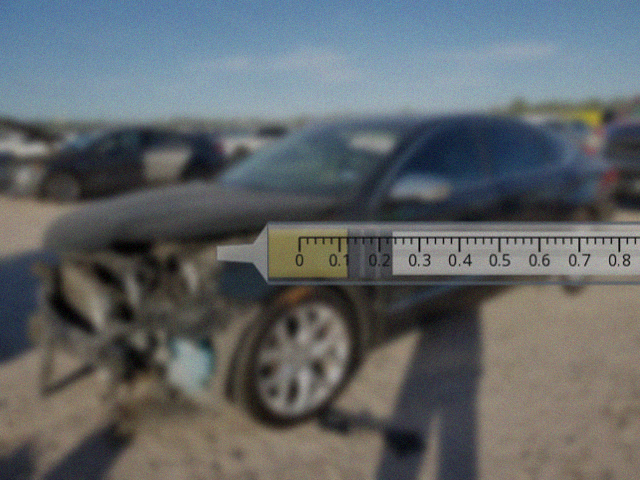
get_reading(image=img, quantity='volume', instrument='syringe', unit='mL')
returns 0.12 mL
